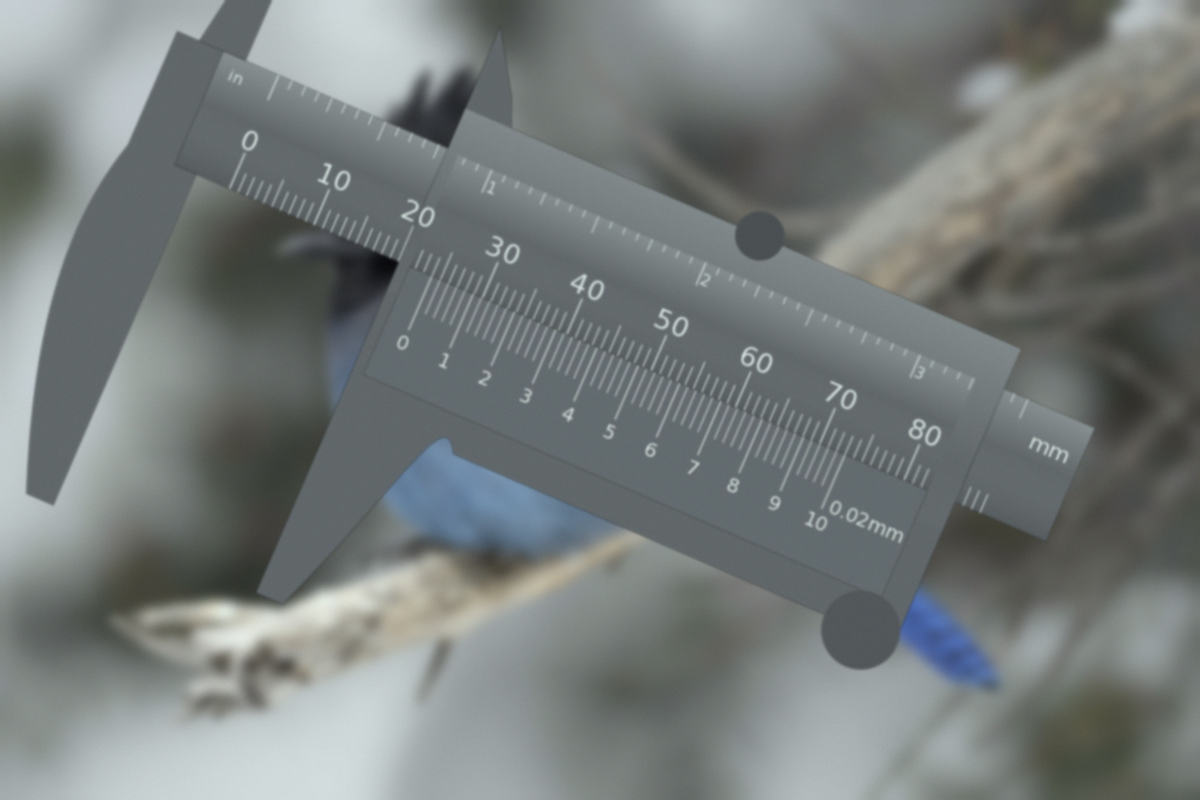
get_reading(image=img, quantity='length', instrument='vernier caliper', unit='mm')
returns 24.0 mm
